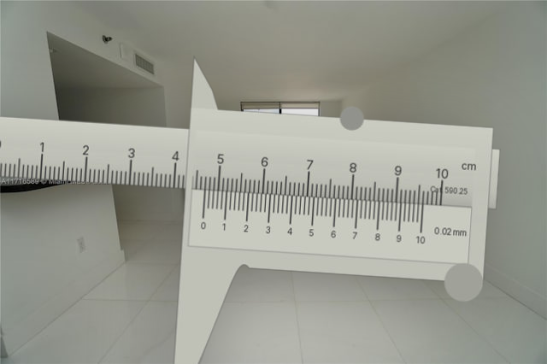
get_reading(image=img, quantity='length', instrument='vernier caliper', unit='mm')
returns 47.0 mm
